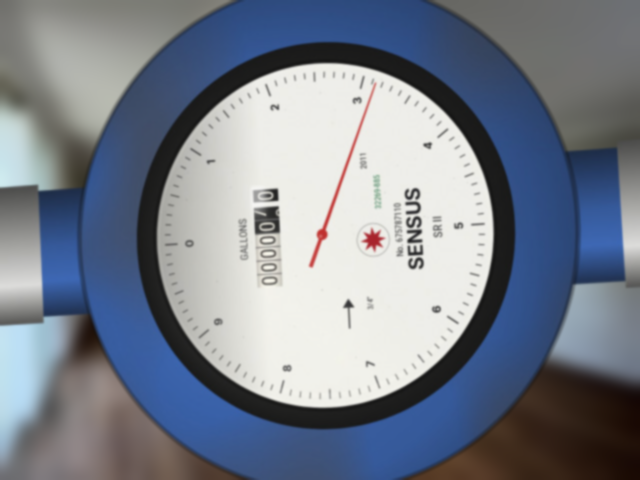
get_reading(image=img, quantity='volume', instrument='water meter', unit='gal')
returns 73.1 gal
